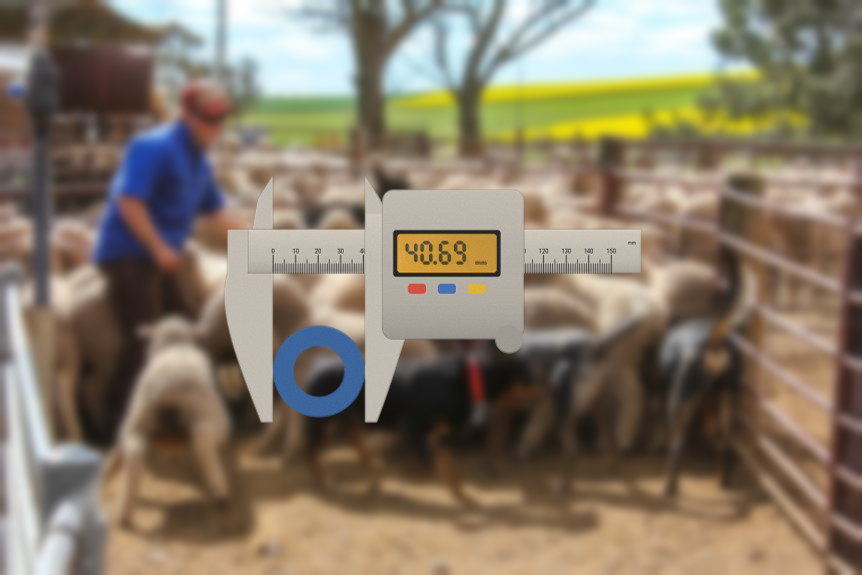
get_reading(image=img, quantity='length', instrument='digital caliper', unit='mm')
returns 40.69 mm
